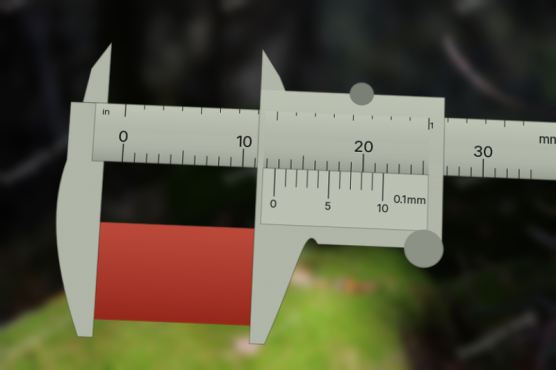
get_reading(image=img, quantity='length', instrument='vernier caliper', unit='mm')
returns 12.7 mm
